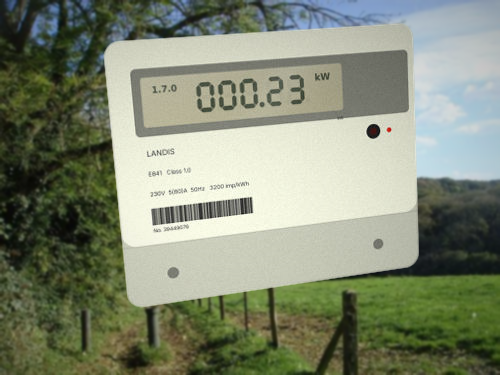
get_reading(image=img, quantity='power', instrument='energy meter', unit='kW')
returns 0.23 kW
